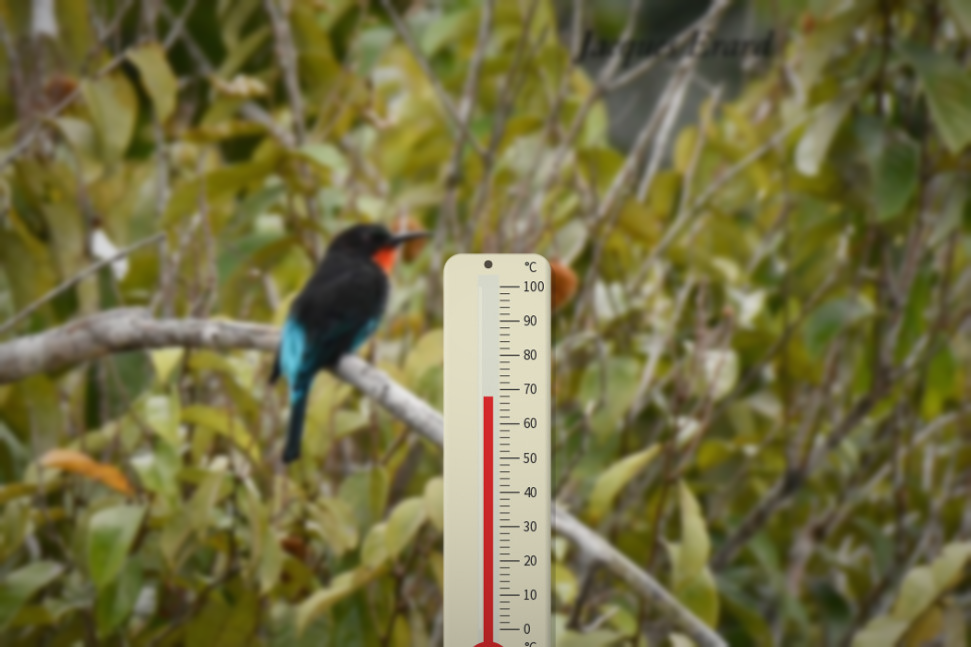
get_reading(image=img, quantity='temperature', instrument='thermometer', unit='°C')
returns 68 °C
